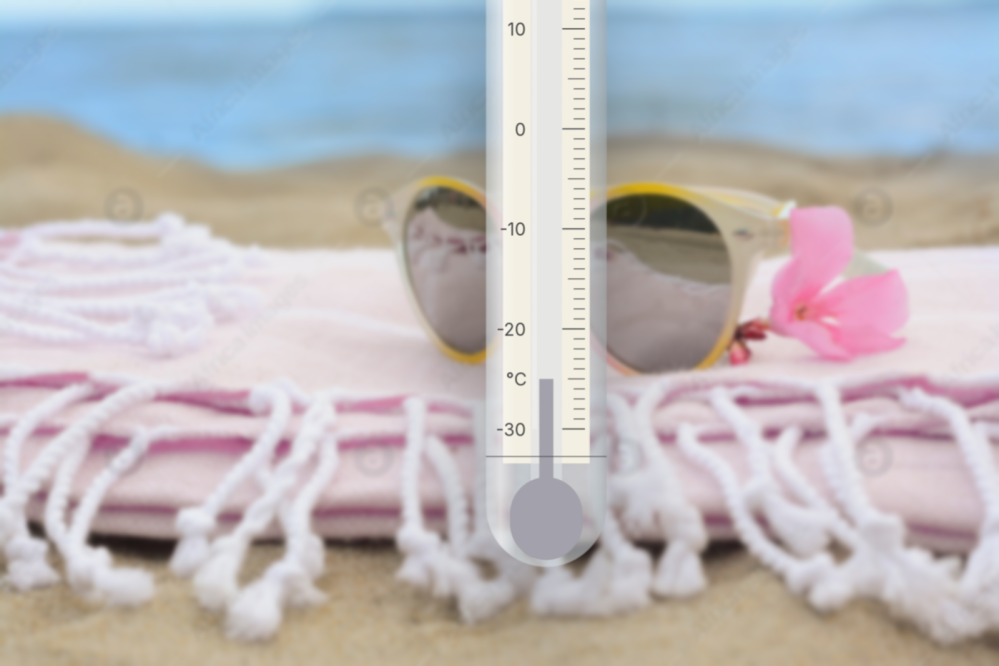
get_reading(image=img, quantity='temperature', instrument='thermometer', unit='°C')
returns -25 °C
